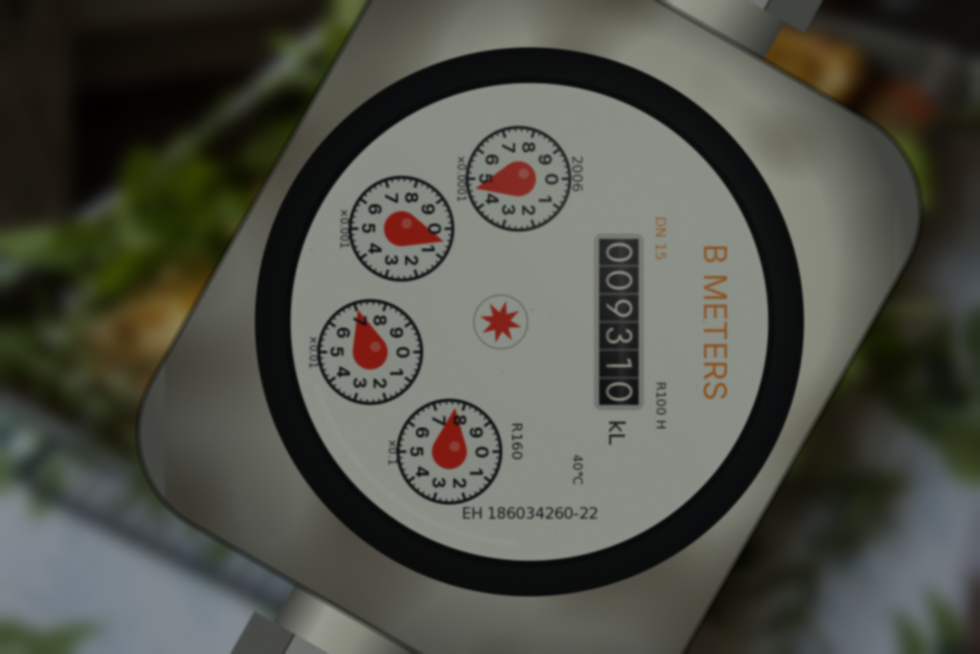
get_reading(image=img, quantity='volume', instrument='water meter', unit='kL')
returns 9310.7704 kL
